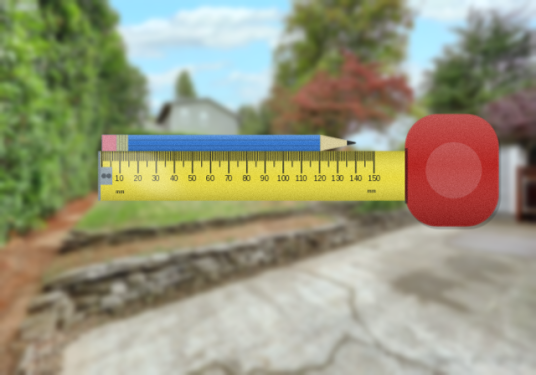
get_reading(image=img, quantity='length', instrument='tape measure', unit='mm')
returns 140 mm
